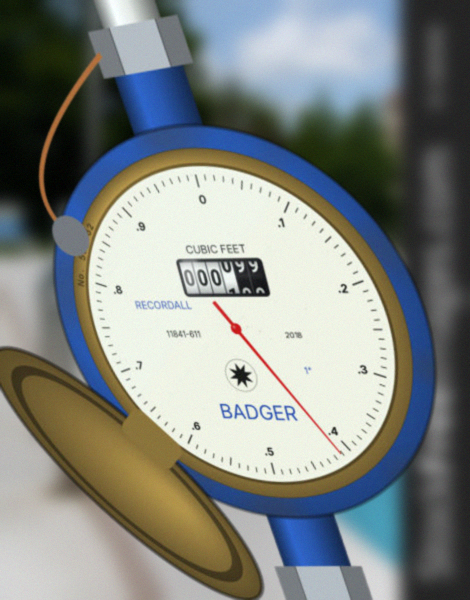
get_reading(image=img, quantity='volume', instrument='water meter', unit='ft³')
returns 99.41 ft³
